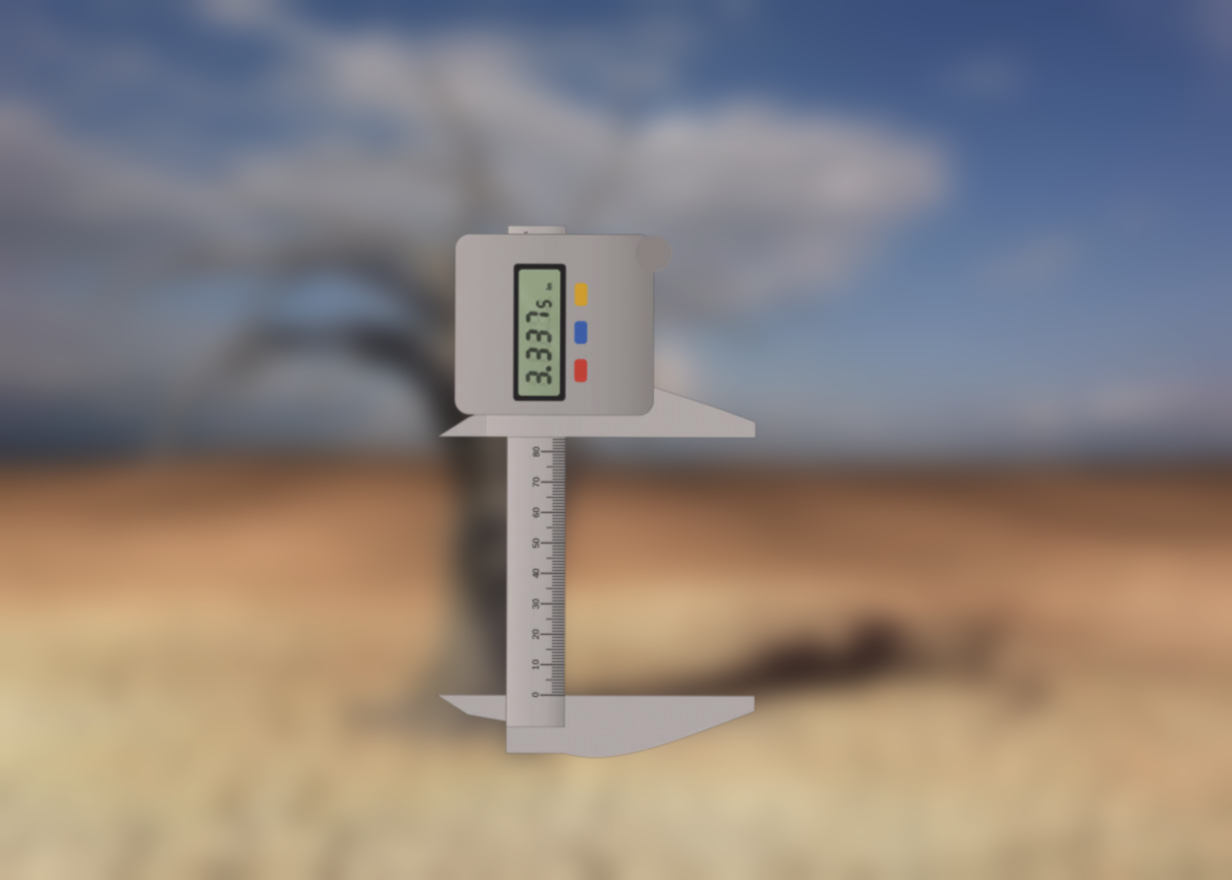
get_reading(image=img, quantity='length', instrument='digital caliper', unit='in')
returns 3.3375 in
